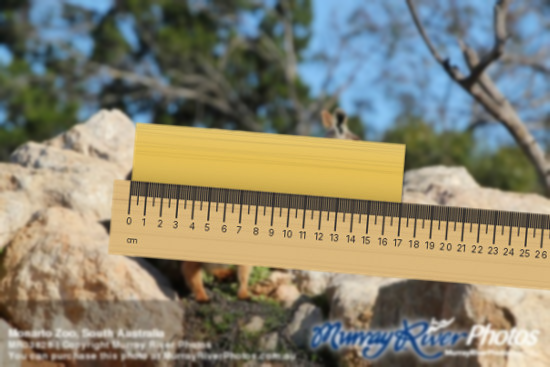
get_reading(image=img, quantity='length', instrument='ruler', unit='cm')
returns 17 cm
